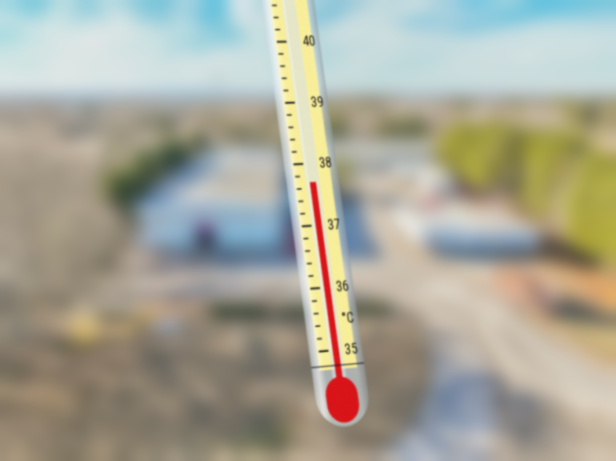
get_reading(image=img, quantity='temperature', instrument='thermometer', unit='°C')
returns 37.7 °C
